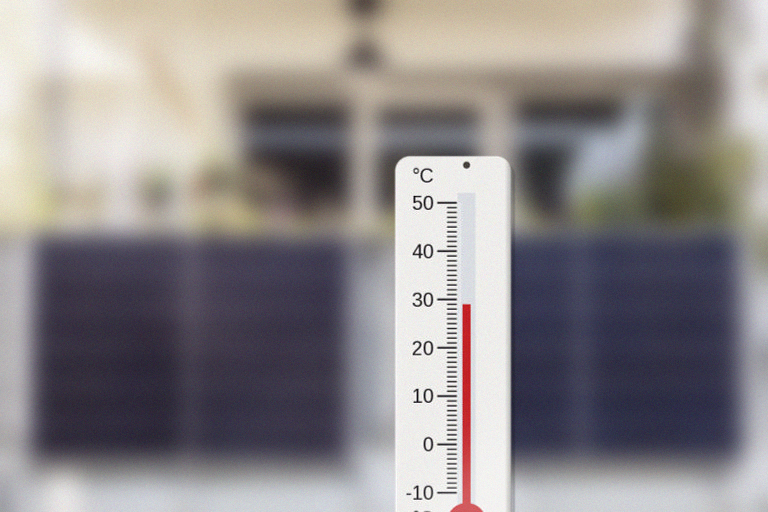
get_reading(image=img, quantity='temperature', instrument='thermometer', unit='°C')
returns 29 °C
